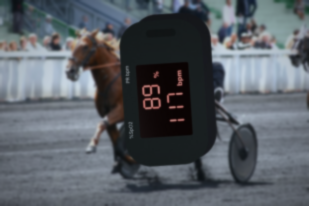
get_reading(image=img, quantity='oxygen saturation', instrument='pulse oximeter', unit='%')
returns 89 %
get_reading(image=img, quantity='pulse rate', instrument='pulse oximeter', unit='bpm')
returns 117 bpm
